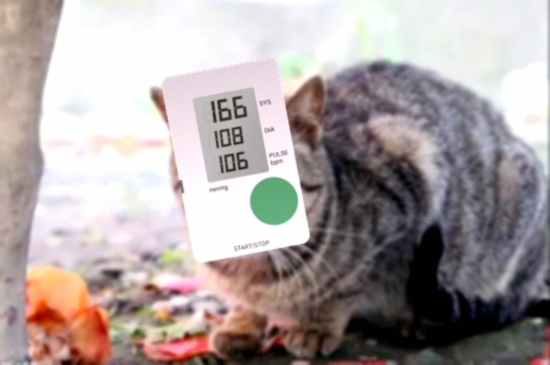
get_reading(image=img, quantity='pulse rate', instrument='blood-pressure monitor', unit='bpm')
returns 106 bpm
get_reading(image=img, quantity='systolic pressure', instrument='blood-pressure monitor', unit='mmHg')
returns 166 mmHg
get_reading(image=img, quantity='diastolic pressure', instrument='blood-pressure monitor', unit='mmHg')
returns 108 mmHg
